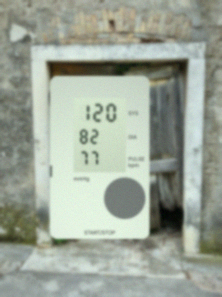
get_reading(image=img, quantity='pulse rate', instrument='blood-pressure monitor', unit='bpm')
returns 77 bpm
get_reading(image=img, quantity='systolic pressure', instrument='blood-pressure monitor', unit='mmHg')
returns 120 mmHg
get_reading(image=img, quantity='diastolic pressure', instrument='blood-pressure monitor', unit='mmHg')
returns 82 mmHg
